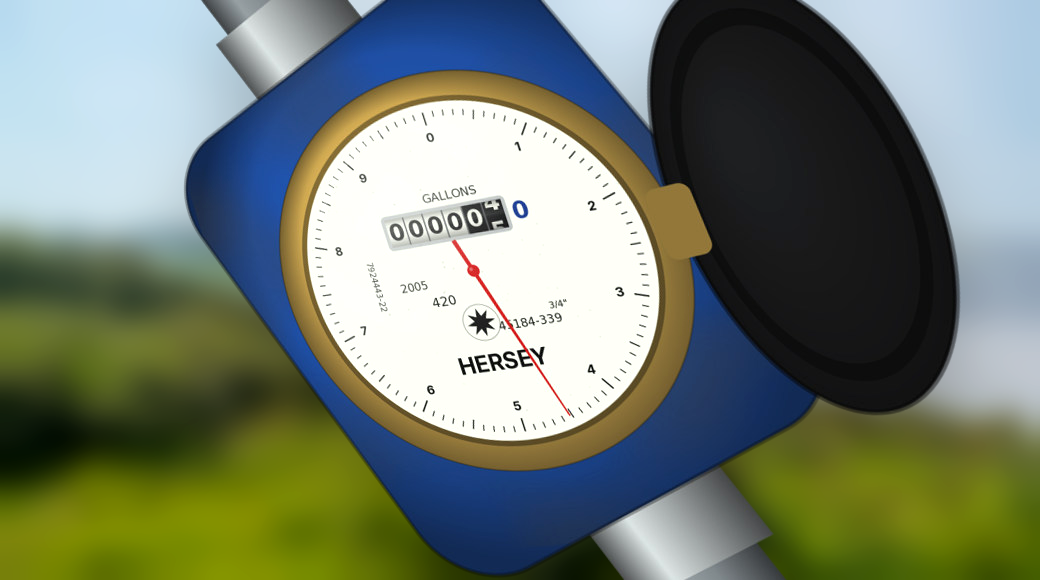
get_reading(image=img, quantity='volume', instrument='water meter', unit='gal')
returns 44.5 gal
